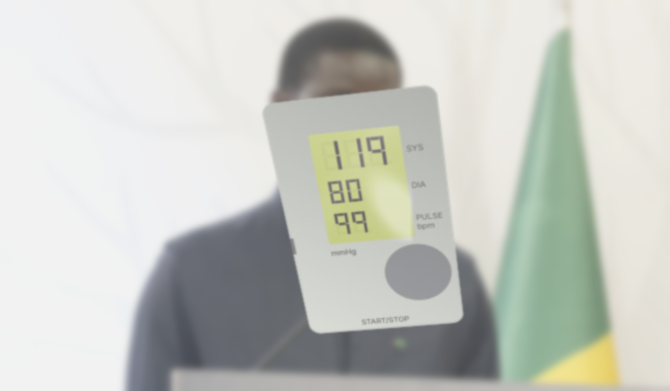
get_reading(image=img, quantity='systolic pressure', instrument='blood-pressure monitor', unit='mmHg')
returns 119 mmHg
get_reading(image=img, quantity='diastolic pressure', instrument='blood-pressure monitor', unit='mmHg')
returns 80 mmHg
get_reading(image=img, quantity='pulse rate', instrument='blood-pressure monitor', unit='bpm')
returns 99 bpm
